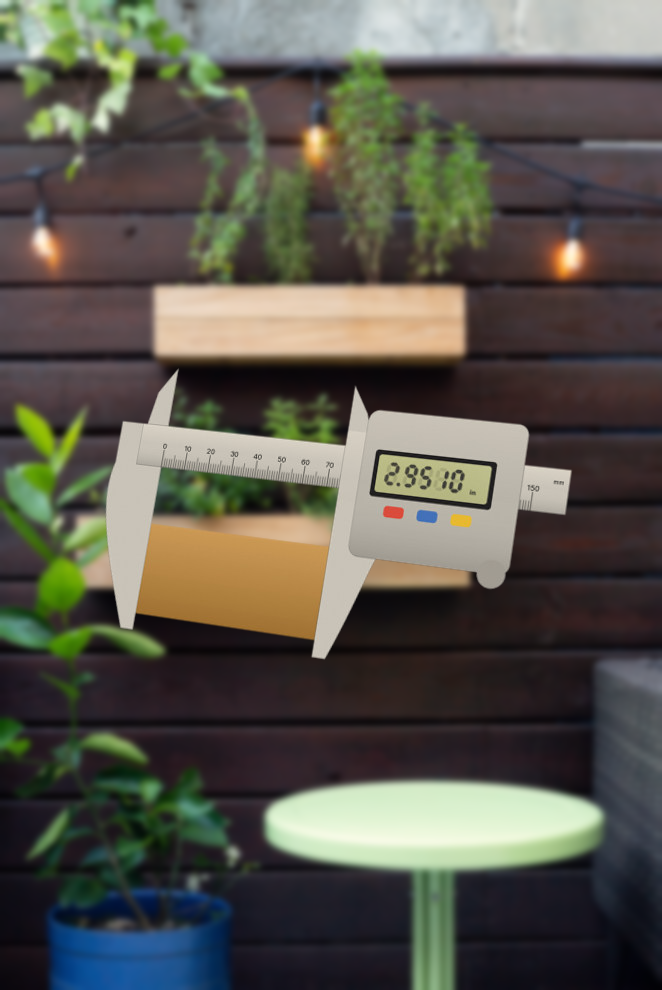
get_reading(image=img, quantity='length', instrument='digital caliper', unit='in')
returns 2.9510 in
